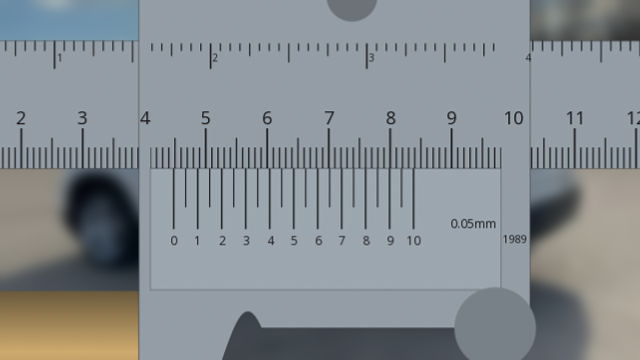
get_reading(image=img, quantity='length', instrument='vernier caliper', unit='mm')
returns 44.8 mm
